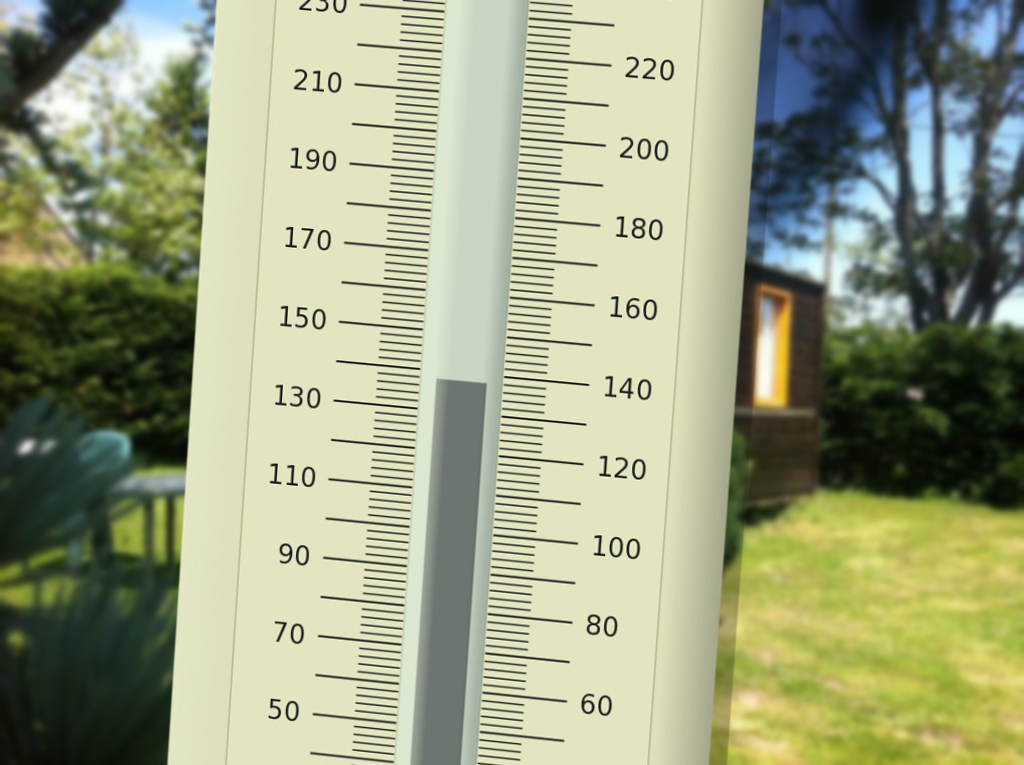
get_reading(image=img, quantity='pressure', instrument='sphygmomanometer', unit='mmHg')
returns 138 mmHg
